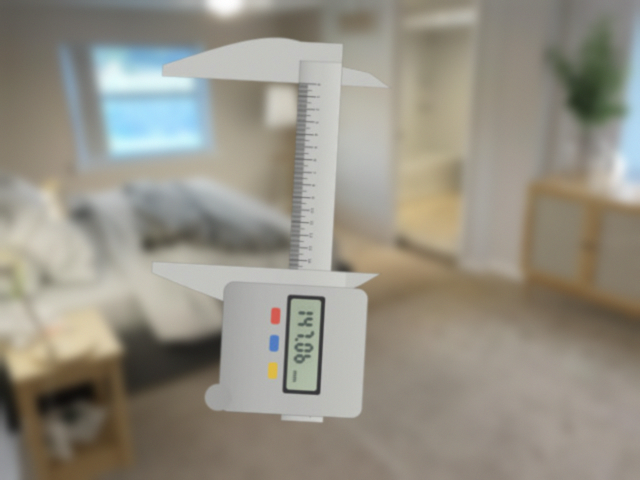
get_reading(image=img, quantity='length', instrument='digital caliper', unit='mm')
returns 147.06 mm
